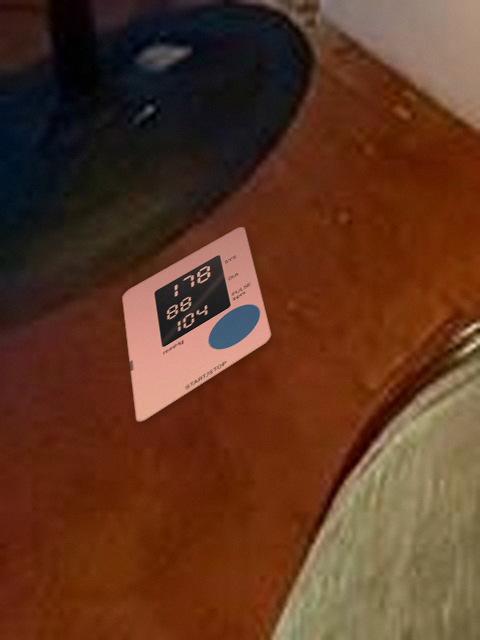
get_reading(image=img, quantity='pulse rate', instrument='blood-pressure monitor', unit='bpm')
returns 104 bpm
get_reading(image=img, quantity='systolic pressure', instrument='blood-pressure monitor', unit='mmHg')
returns 178 mmHg
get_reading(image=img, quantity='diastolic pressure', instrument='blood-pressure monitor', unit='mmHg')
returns 88 mmHg
